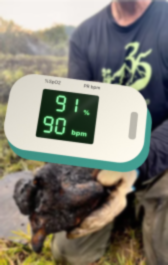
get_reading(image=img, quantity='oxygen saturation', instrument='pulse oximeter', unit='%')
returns 91 %
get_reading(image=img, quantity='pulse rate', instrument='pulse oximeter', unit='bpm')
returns 90 bpm
